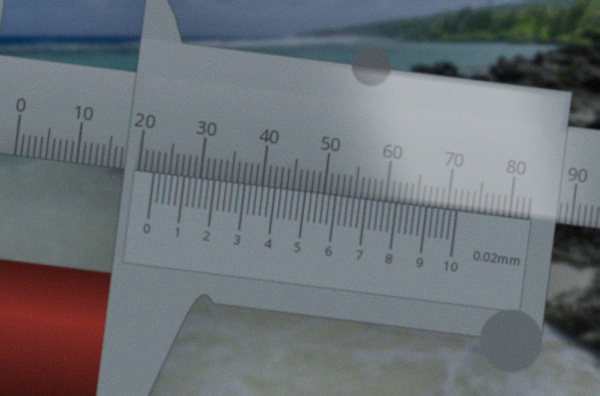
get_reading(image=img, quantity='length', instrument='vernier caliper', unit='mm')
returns 22.5 mm
